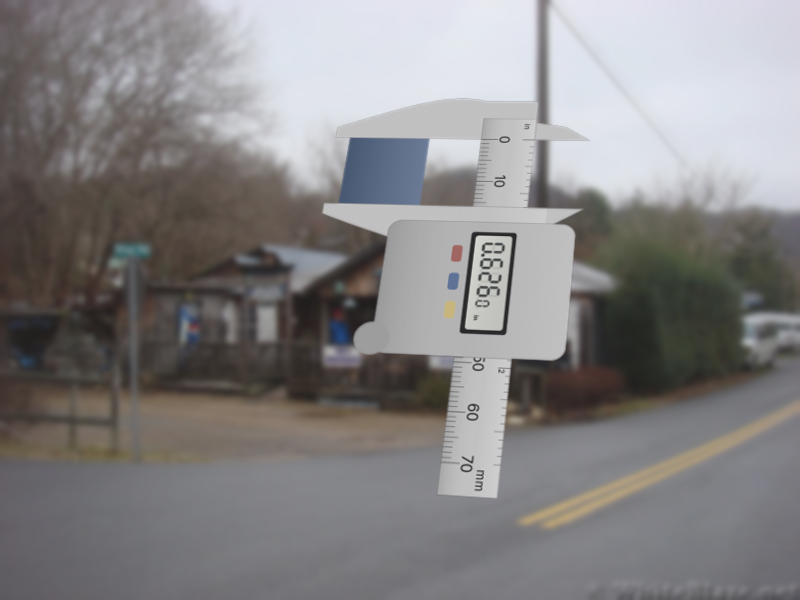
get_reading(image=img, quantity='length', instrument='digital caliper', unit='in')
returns 0.6260 in
